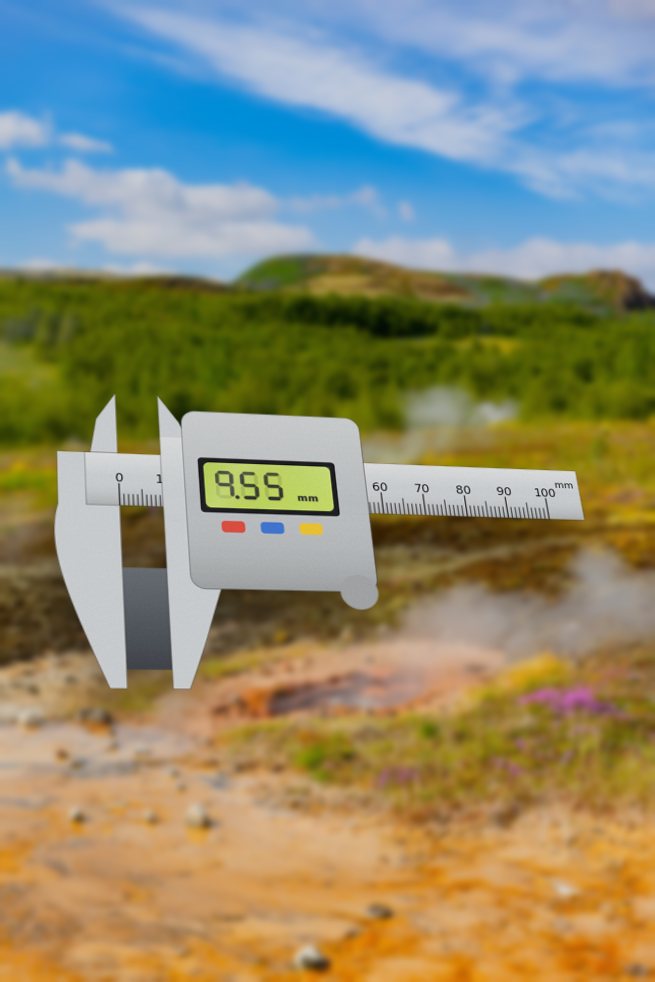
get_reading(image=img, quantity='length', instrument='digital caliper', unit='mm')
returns 9.55 mm
